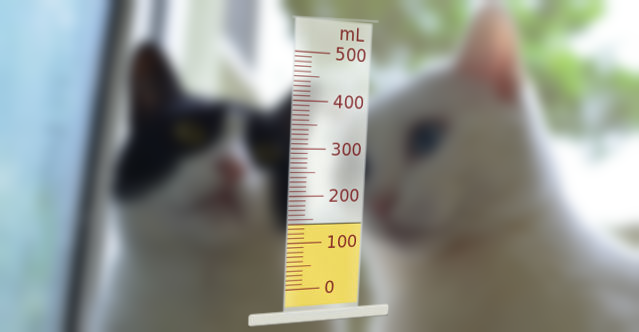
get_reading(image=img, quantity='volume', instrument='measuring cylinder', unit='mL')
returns 140 mL
